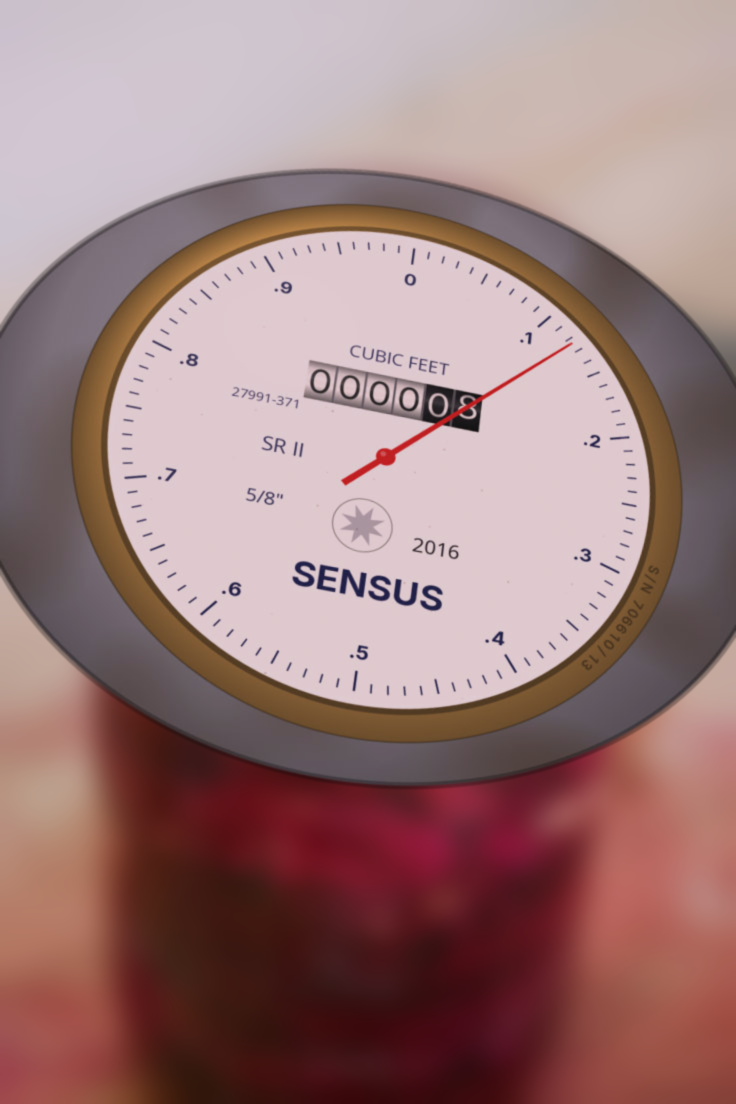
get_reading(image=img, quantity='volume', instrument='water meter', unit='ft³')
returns 8.12 ft³
